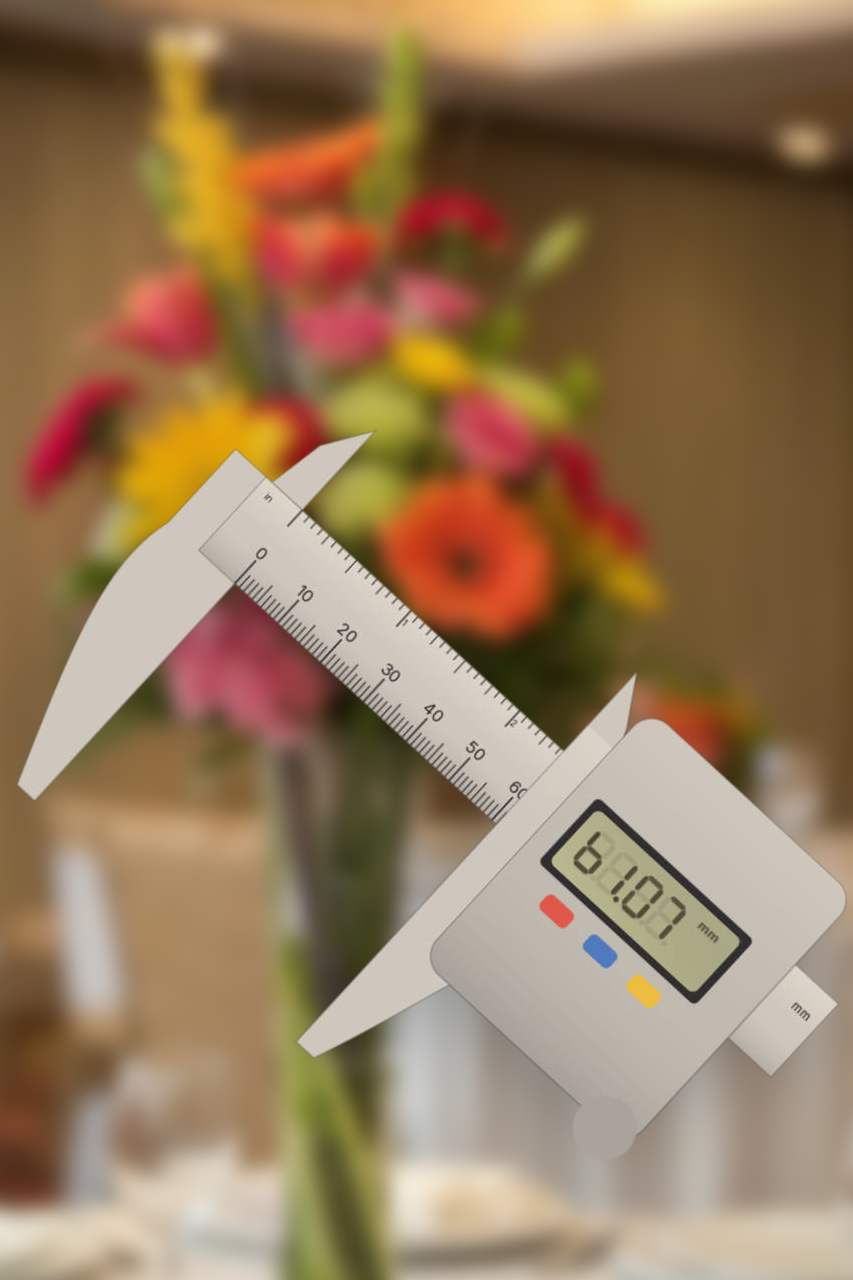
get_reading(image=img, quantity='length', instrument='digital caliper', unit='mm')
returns 61.07 mm
